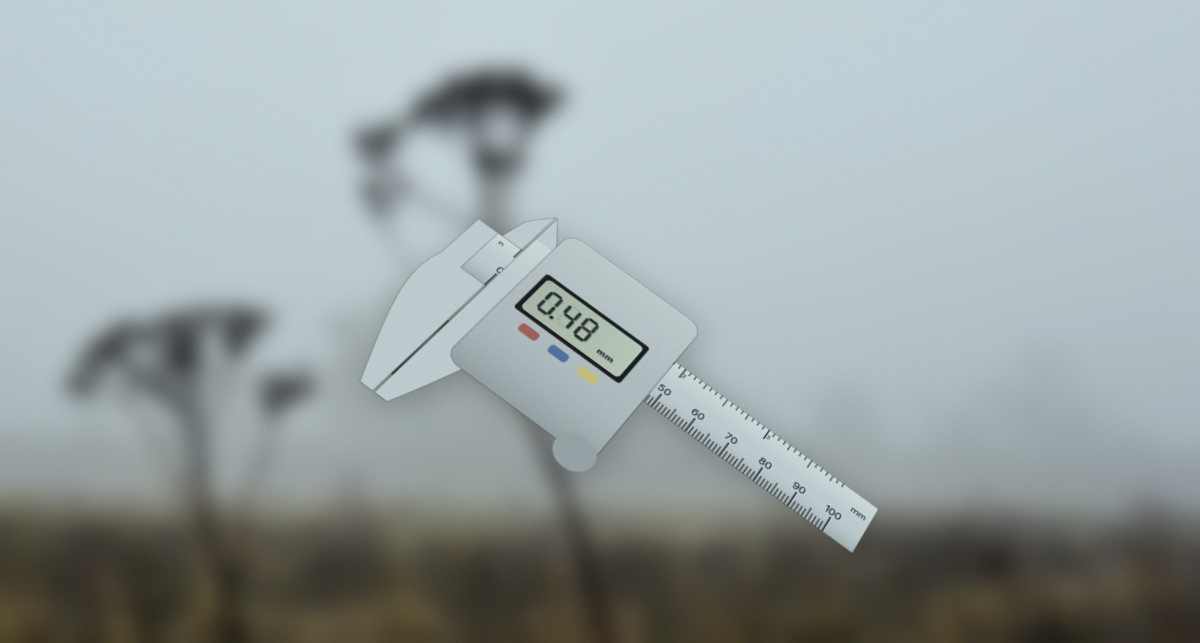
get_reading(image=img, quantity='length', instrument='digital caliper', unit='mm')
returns 0.48 mm
